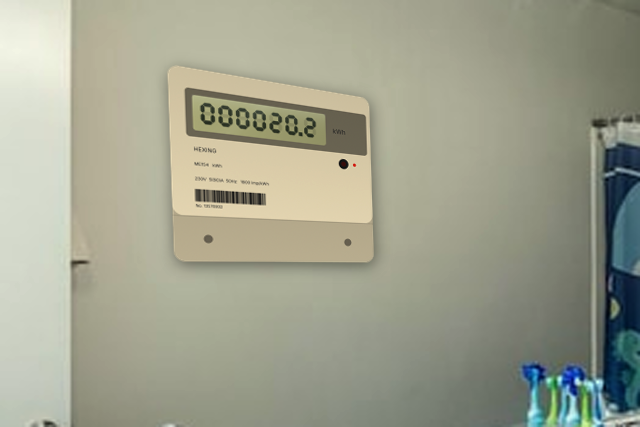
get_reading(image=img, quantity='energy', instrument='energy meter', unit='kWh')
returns 20.2 kWh
